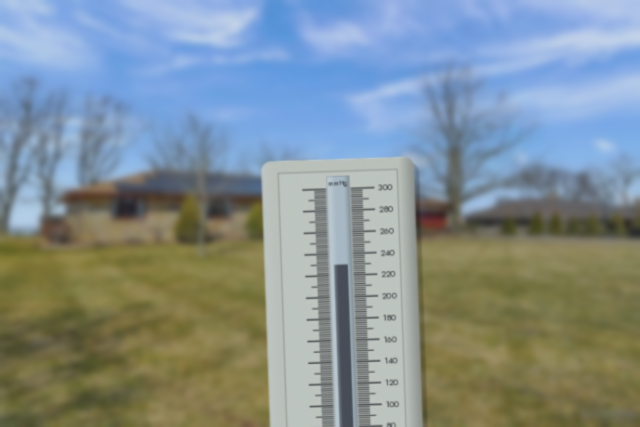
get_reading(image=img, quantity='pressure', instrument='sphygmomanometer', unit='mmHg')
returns 230 mmHg
